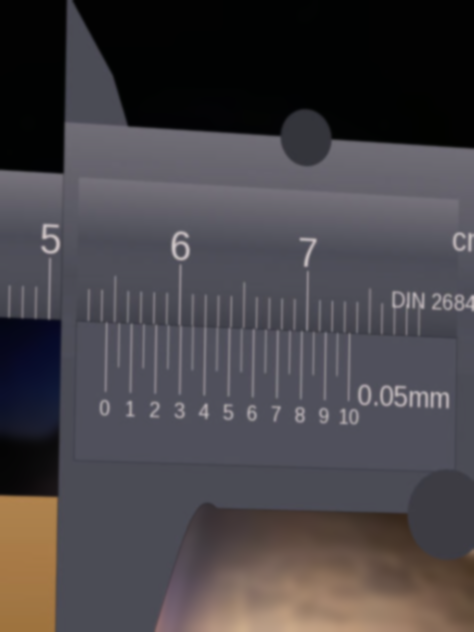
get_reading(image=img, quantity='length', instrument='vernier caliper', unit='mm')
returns 54.4 mm
